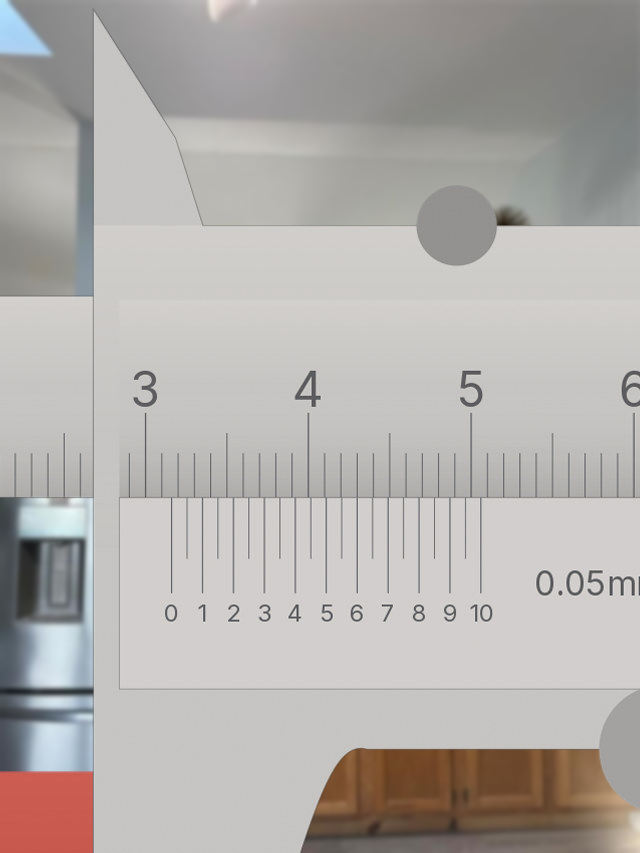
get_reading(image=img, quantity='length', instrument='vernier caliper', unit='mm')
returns 31.6 mm
